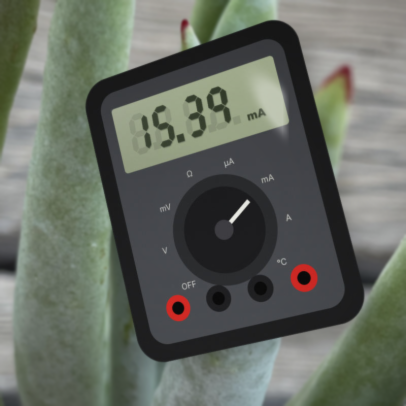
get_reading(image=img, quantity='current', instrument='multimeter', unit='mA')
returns 15.39 mA
